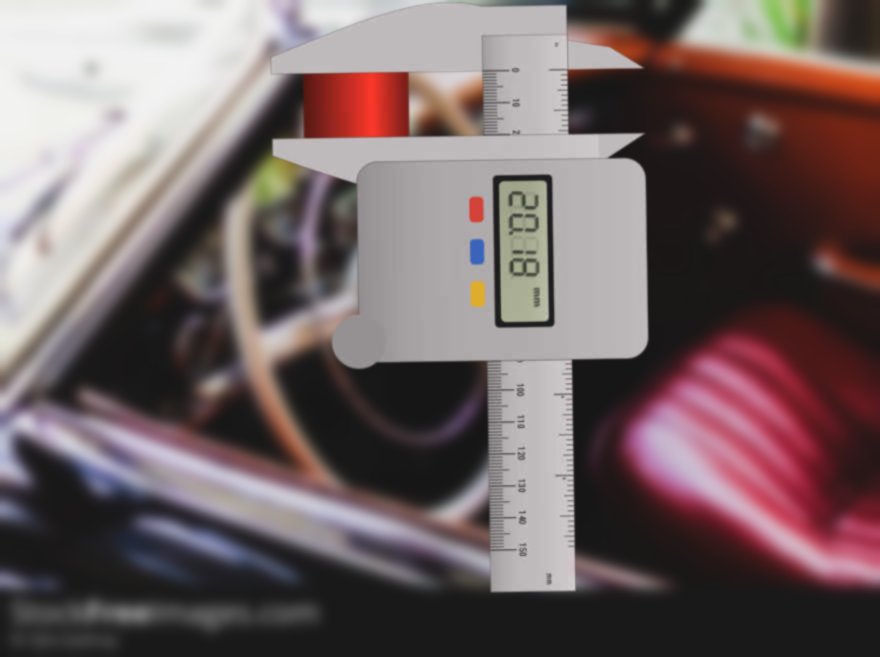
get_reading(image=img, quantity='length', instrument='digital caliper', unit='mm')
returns 20.18 mm
